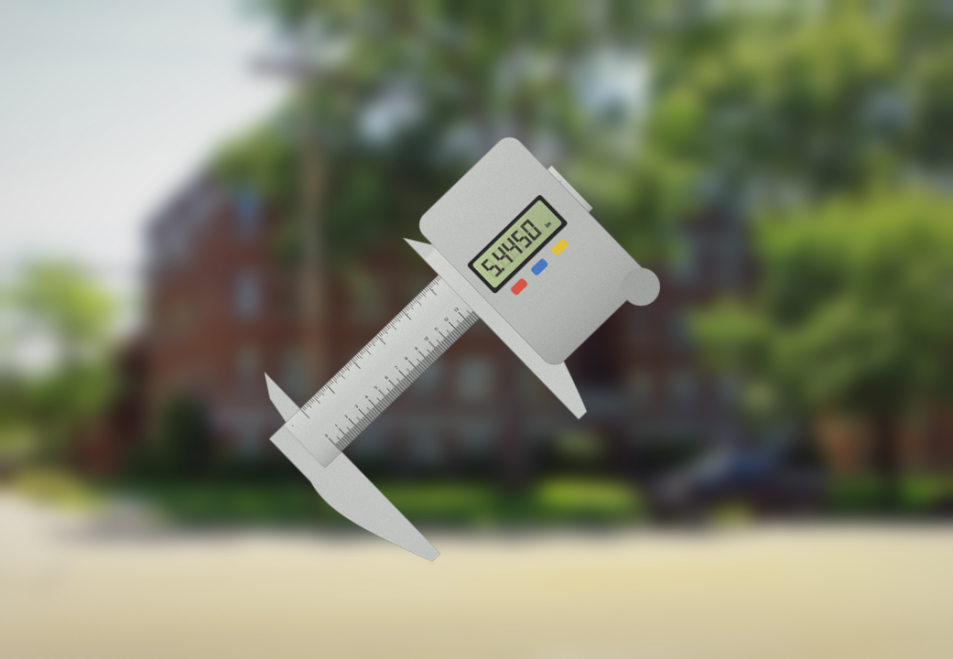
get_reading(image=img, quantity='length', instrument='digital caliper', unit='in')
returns 5.4450 in
